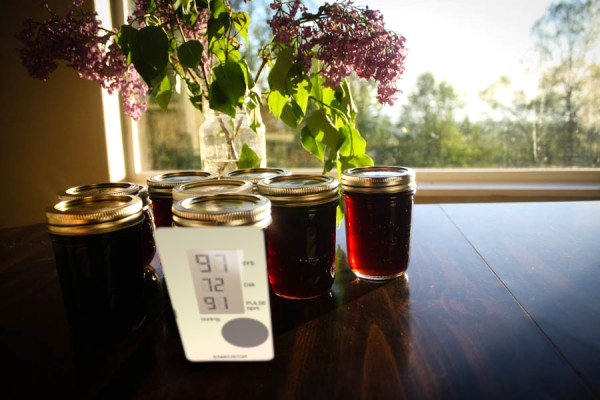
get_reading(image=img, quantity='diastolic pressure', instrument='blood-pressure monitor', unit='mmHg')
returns 72 mmHg
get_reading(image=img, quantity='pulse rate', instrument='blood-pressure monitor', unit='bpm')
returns 91 bpm
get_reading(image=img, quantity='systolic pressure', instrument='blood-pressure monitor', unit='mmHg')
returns 97 mmHg
